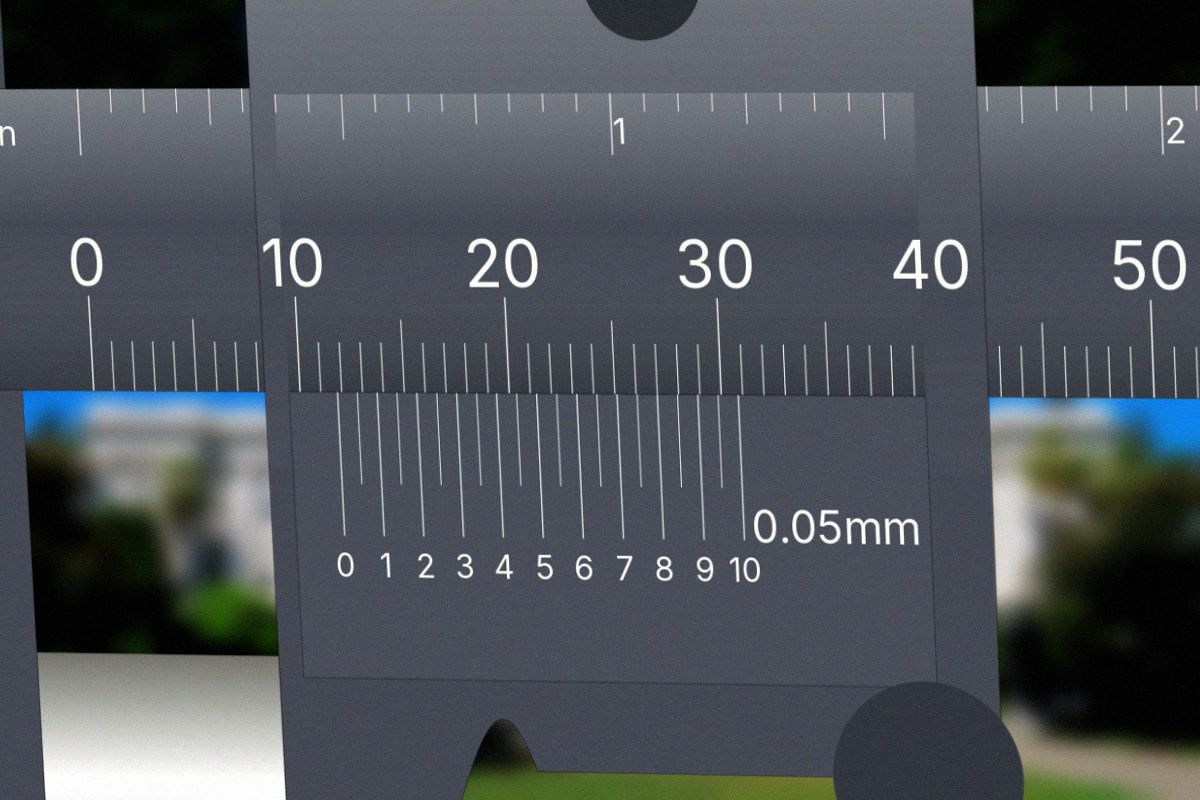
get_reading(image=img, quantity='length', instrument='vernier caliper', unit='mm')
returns 11.8 mm
